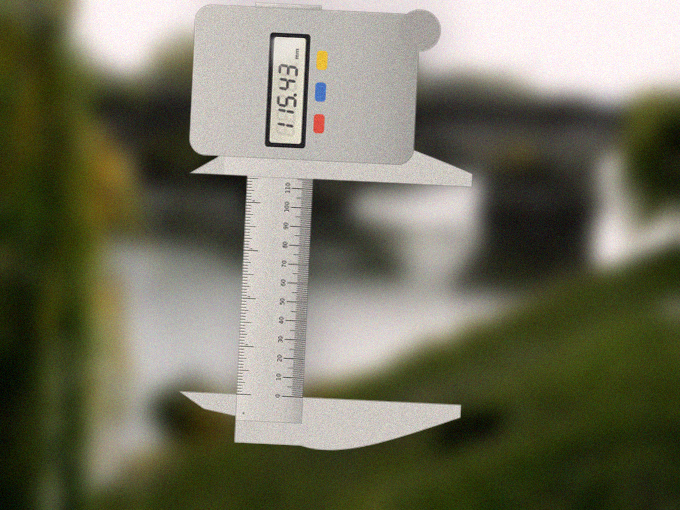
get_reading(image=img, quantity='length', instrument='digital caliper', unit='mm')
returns 115.43 mm
